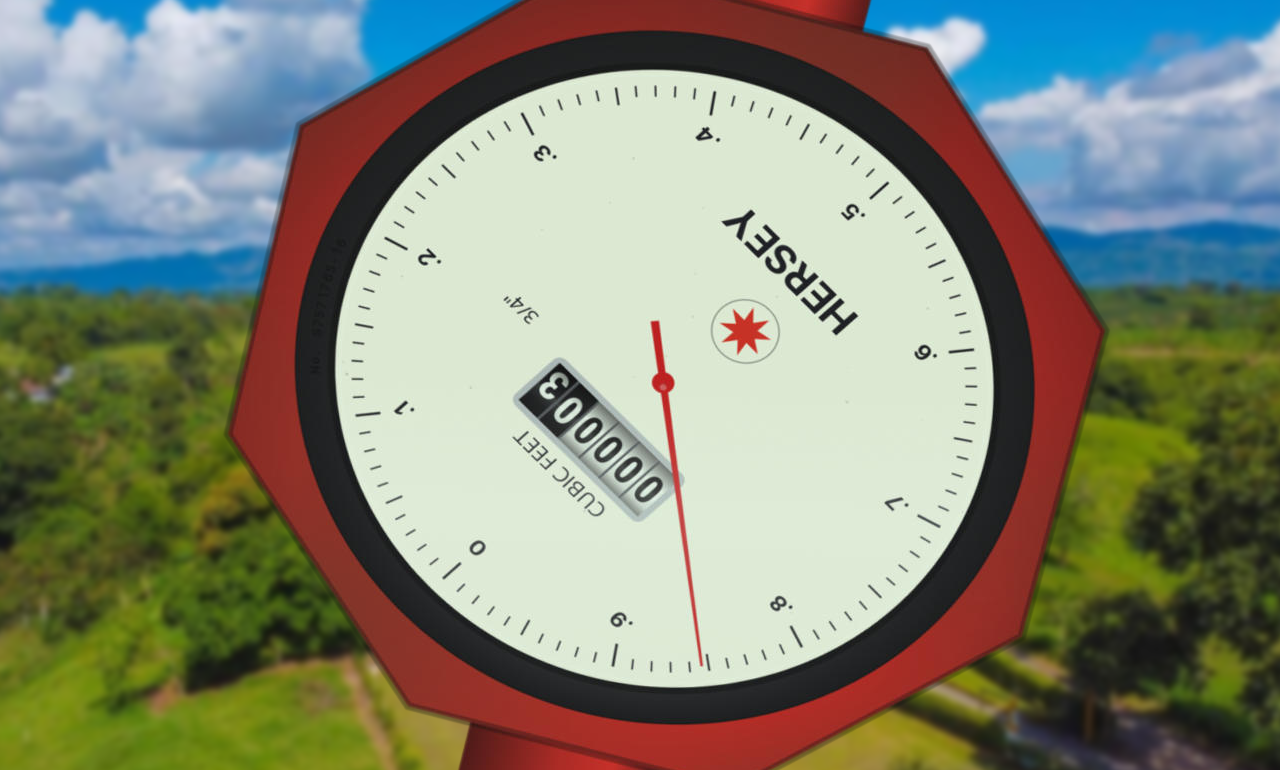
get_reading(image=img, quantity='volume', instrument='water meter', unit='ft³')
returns 2.85 ft³
